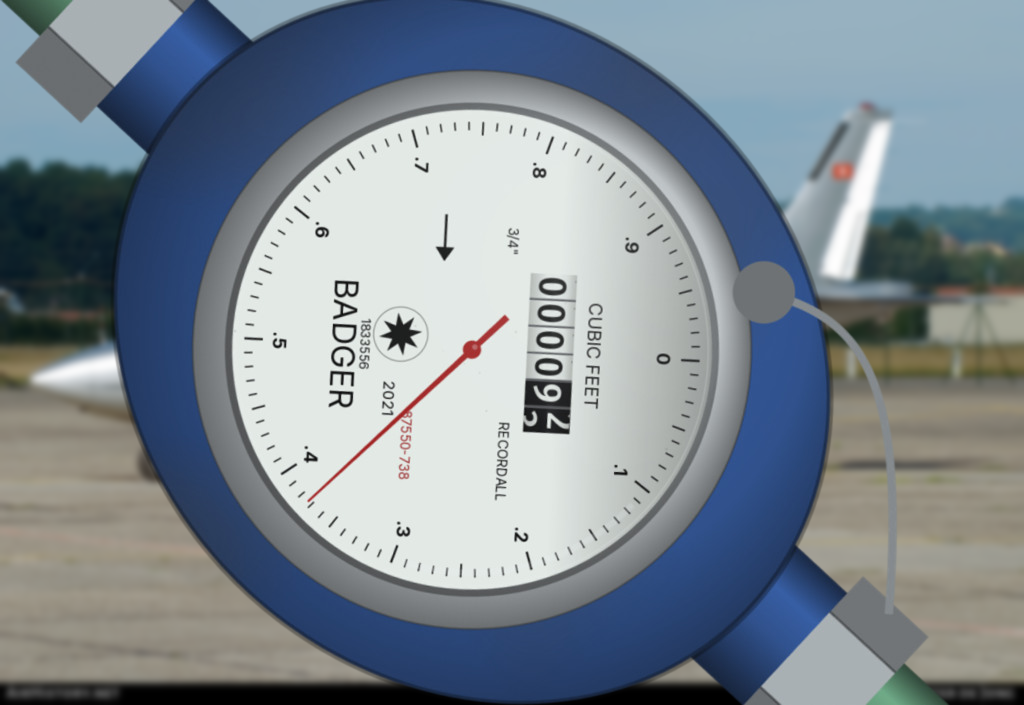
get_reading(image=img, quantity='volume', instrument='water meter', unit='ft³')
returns 92.37 ft³
